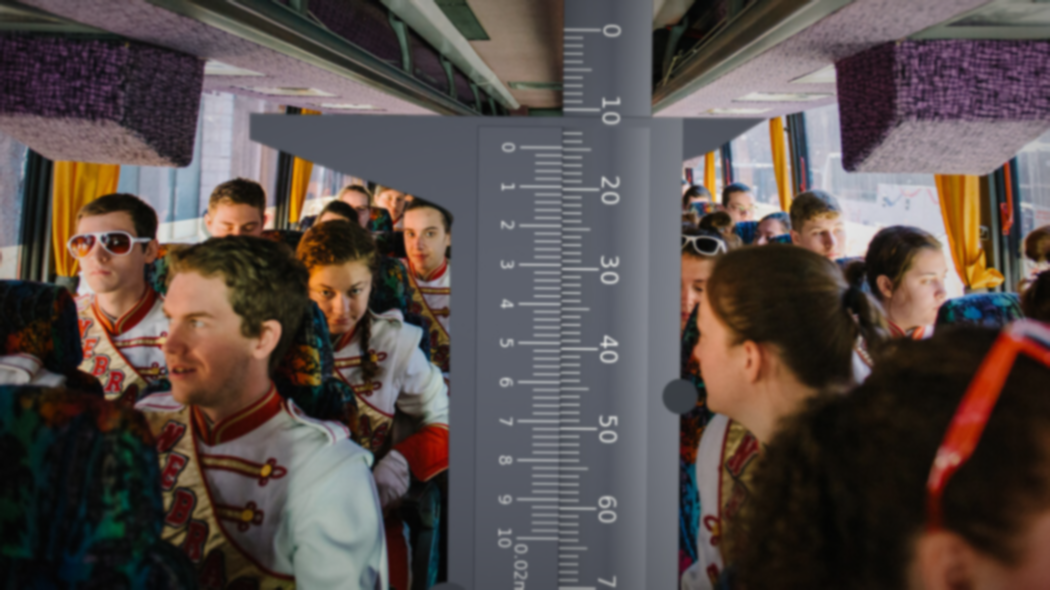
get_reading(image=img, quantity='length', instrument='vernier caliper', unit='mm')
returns 14.8 mm
